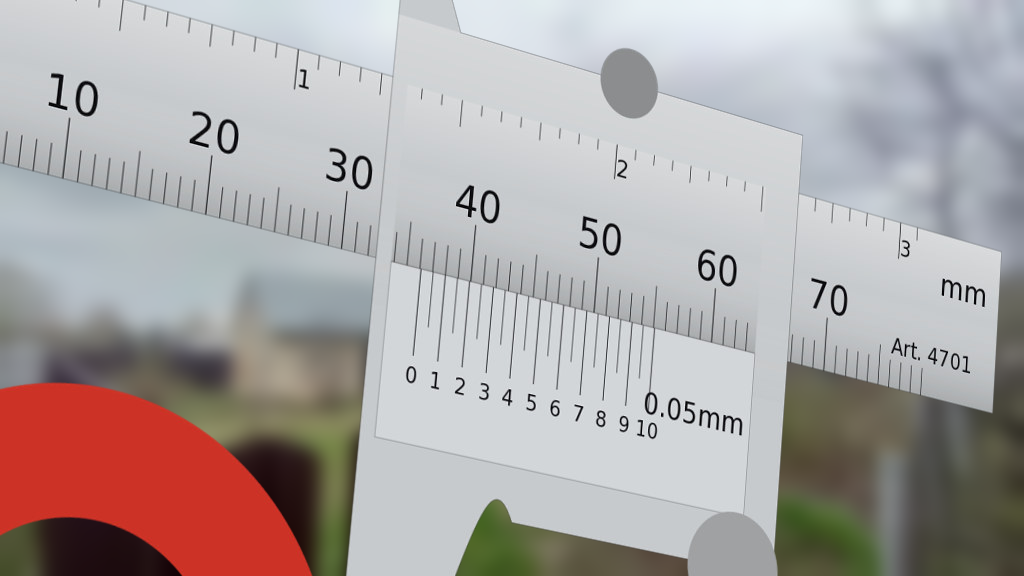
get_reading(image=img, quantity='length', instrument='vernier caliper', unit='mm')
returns 36.1 mm
